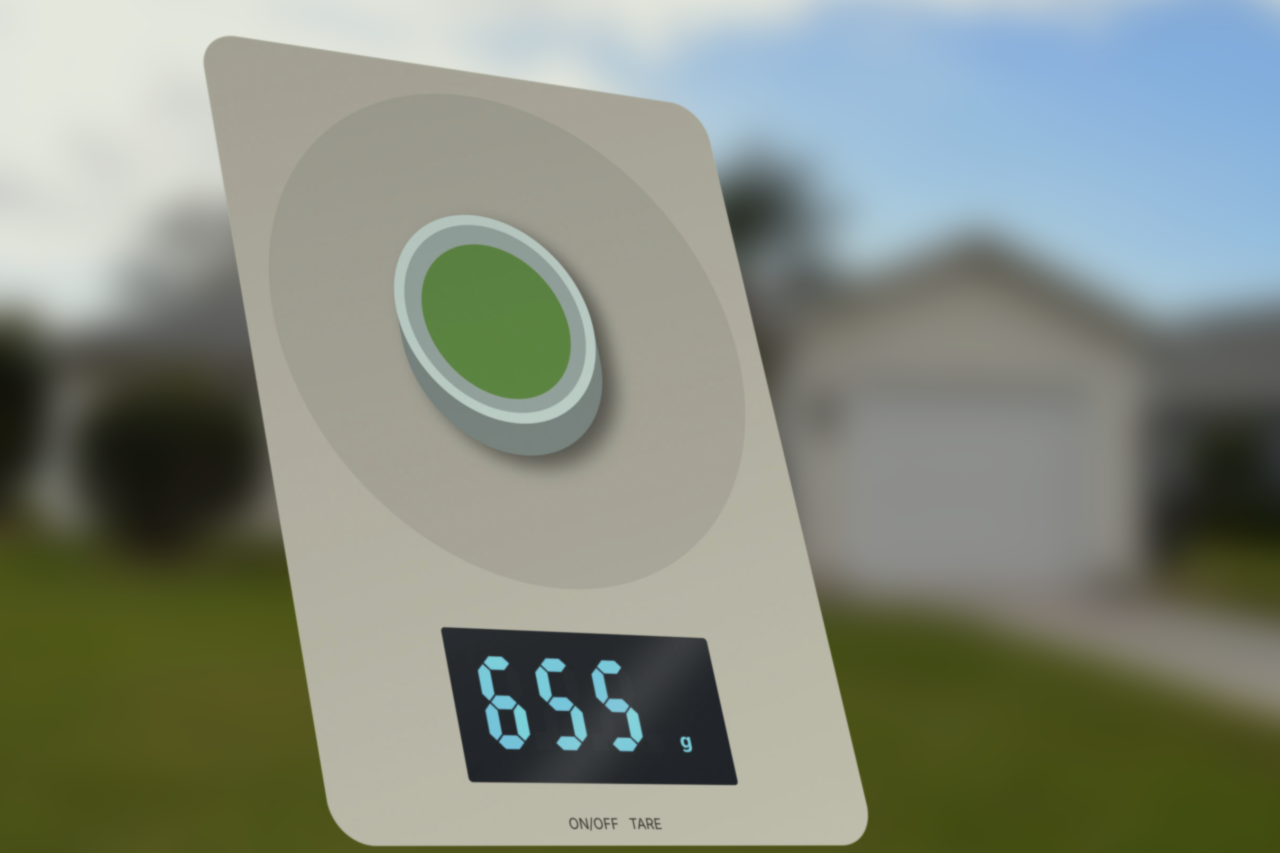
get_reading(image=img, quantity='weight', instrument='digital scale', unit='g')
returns 655 g
